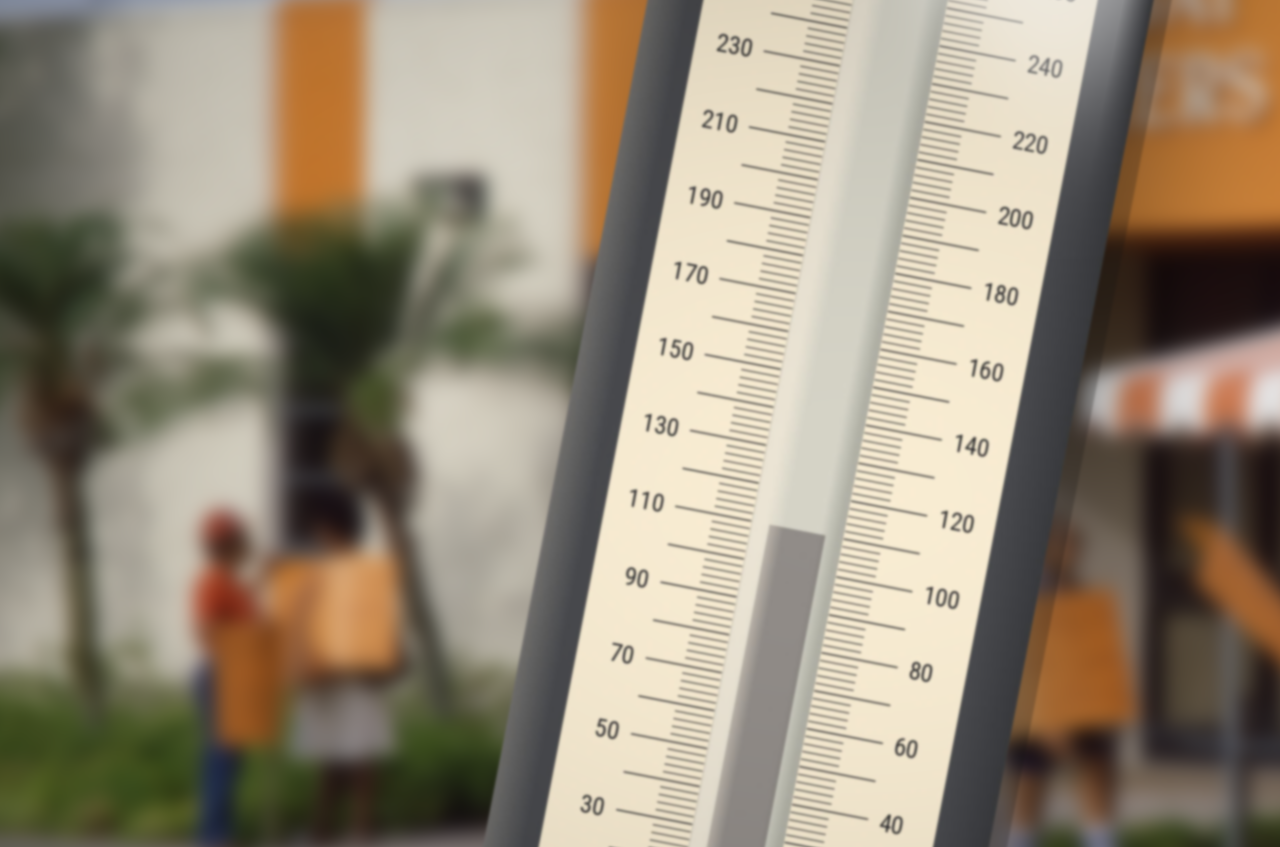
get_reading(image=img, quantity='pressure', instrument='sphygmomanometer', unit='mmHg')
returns 110 mmHg
